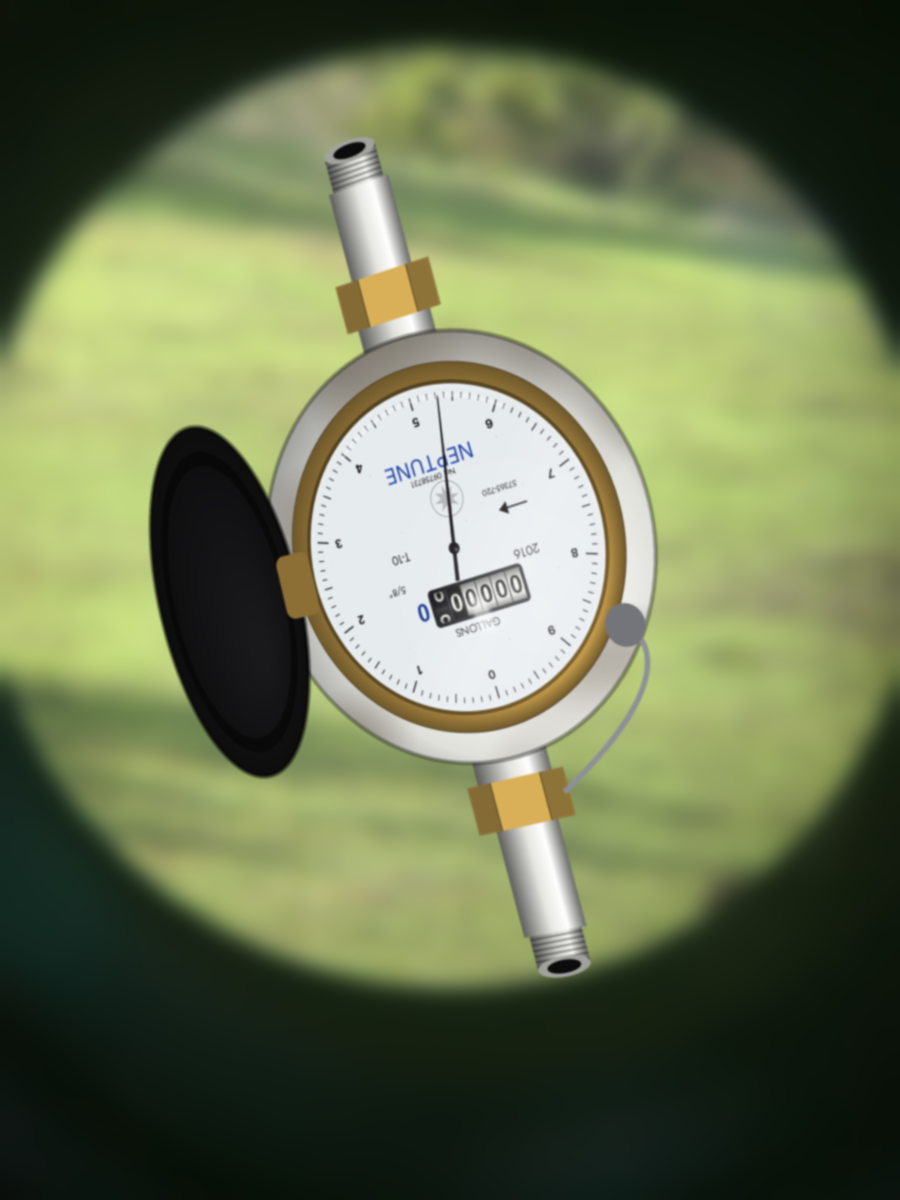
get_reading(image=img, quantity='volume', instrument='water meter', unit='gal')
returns 85.3 gal
